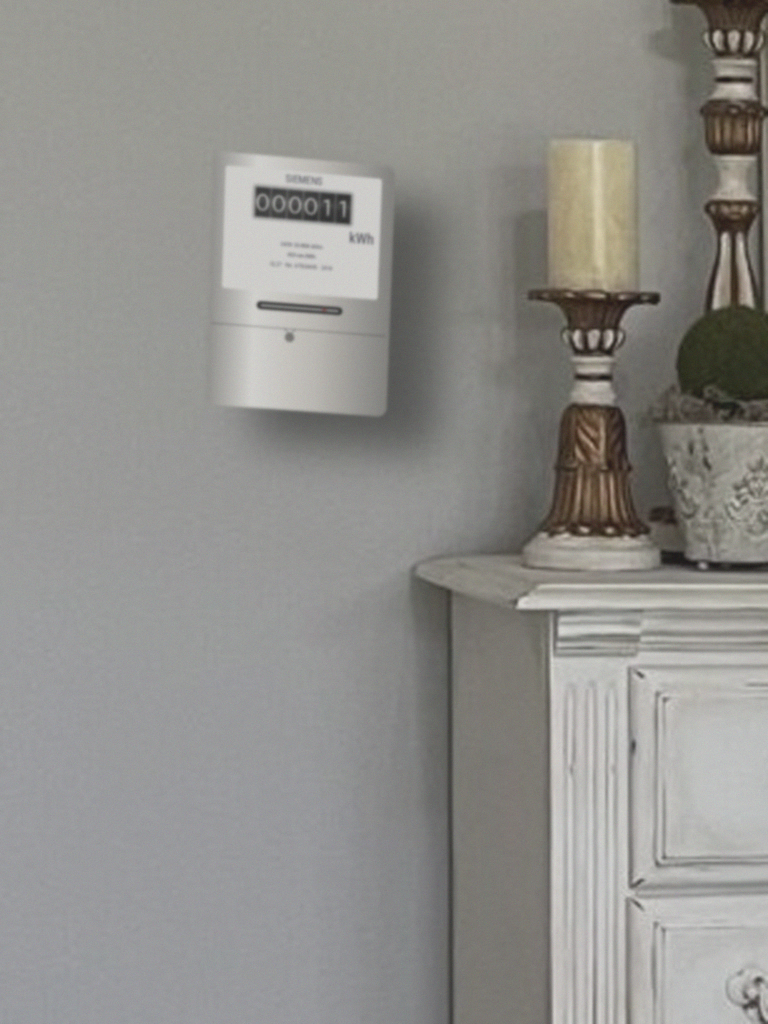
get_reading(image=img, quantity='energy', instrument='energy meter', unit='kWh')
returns 11 kWh
